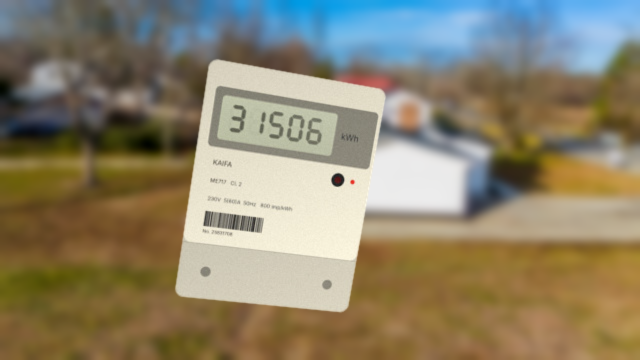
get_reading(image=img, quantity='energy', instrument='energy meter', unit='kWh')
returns 31506 kWh
